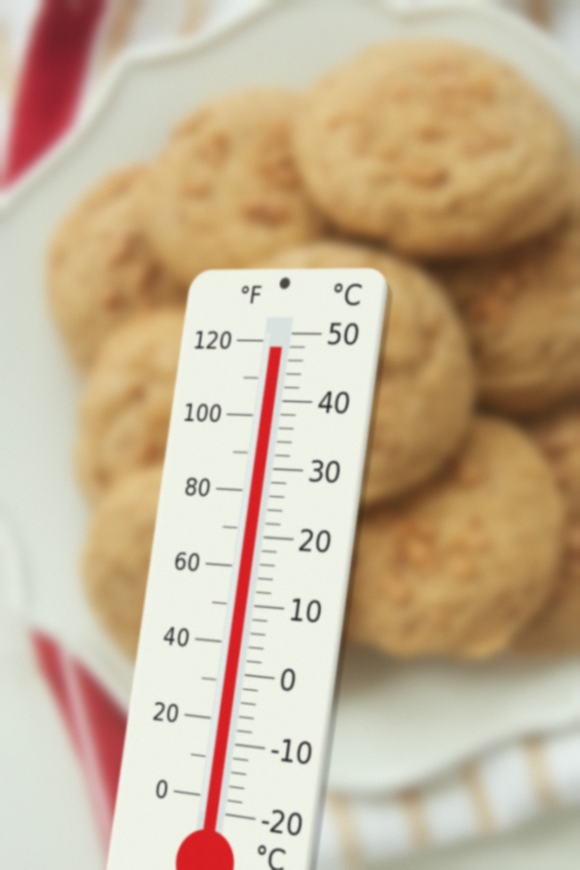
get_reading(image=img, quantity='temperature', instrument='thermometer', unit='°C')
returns 48 °C
